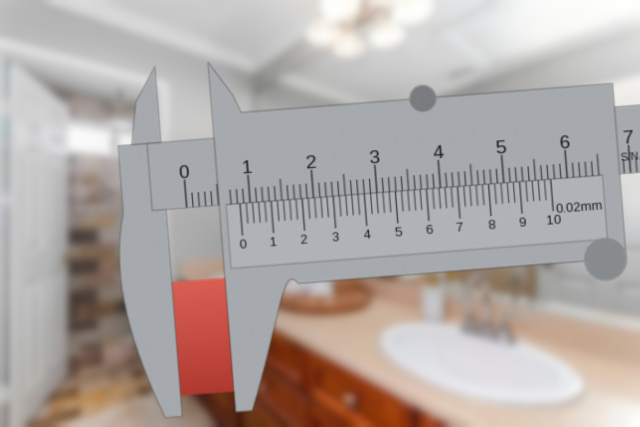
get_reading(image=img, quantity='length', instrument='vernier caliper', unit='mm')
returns 8.4 mm
